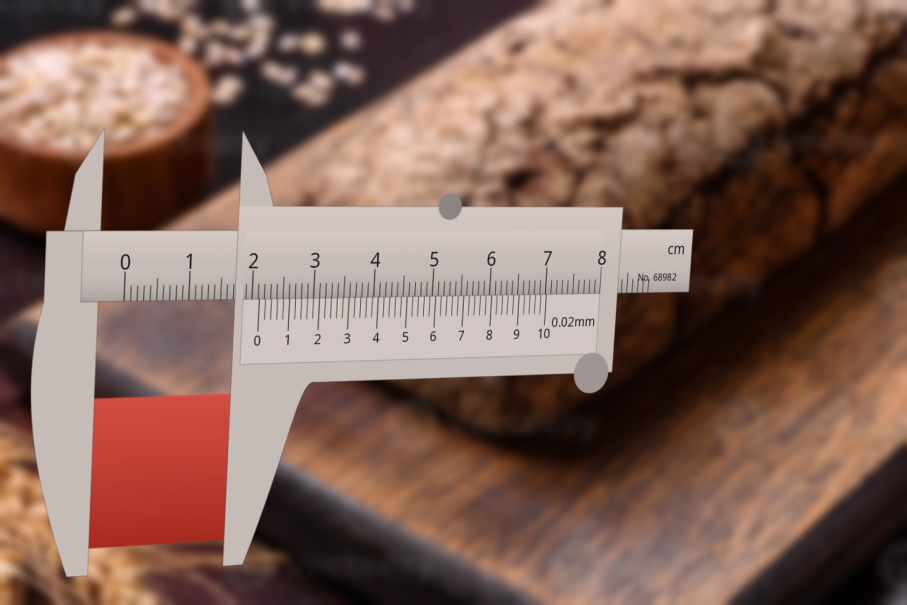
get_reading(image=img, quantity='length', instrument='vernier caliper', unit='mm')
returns 21.2 mm
